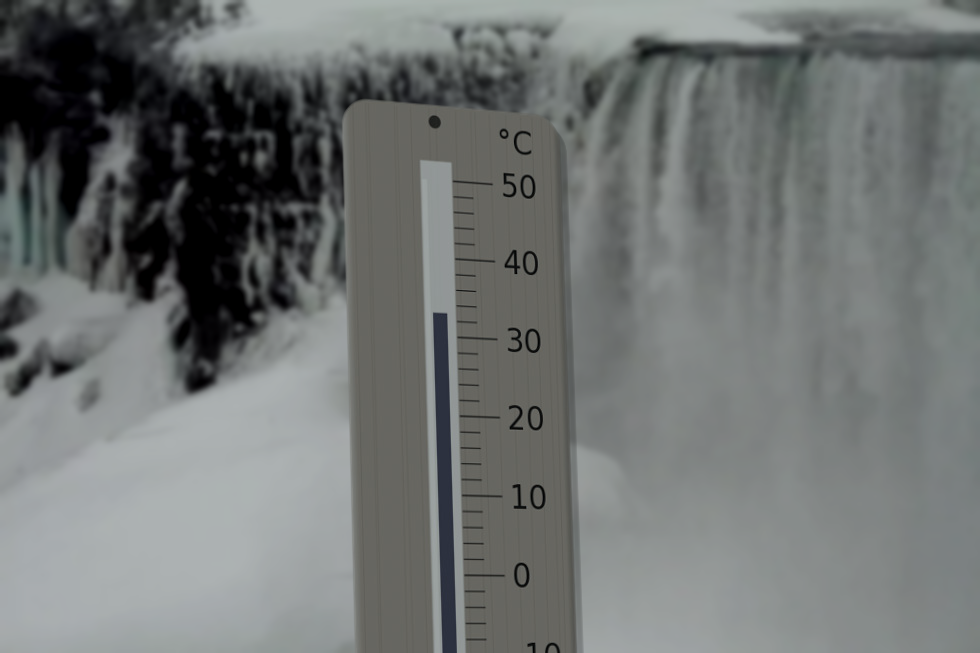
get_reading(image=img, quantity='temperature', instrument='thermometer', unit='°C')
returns 33 °C
